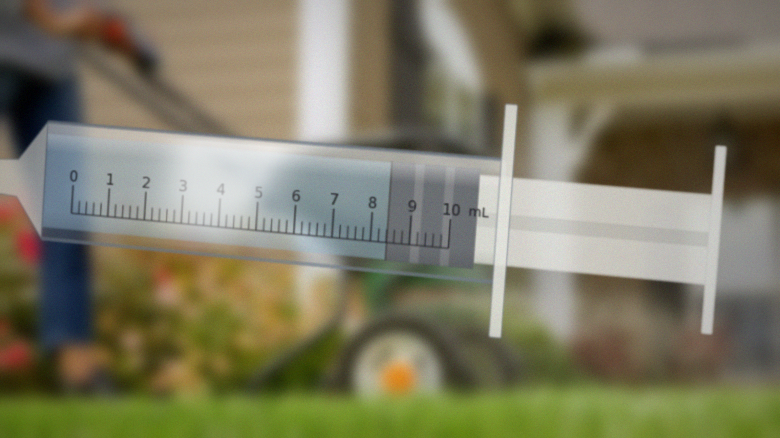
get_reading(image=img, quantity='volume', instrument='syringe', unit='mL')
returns 8.4 mL
